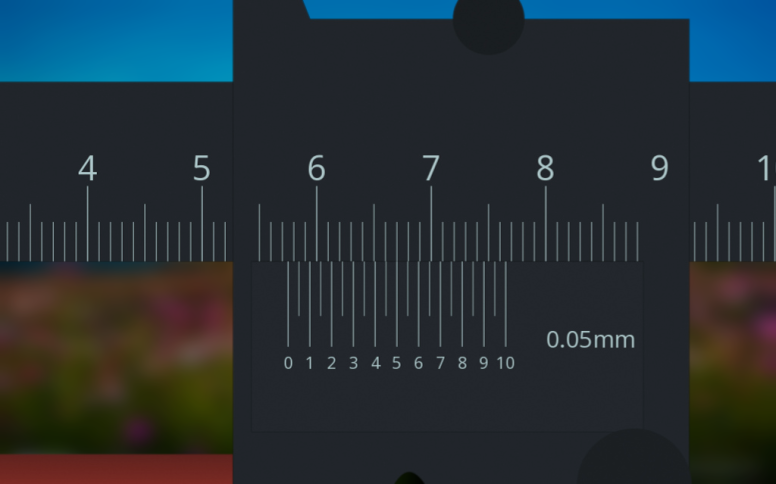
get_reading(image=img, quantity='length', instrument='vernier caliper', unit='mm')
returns 57.5 mm
